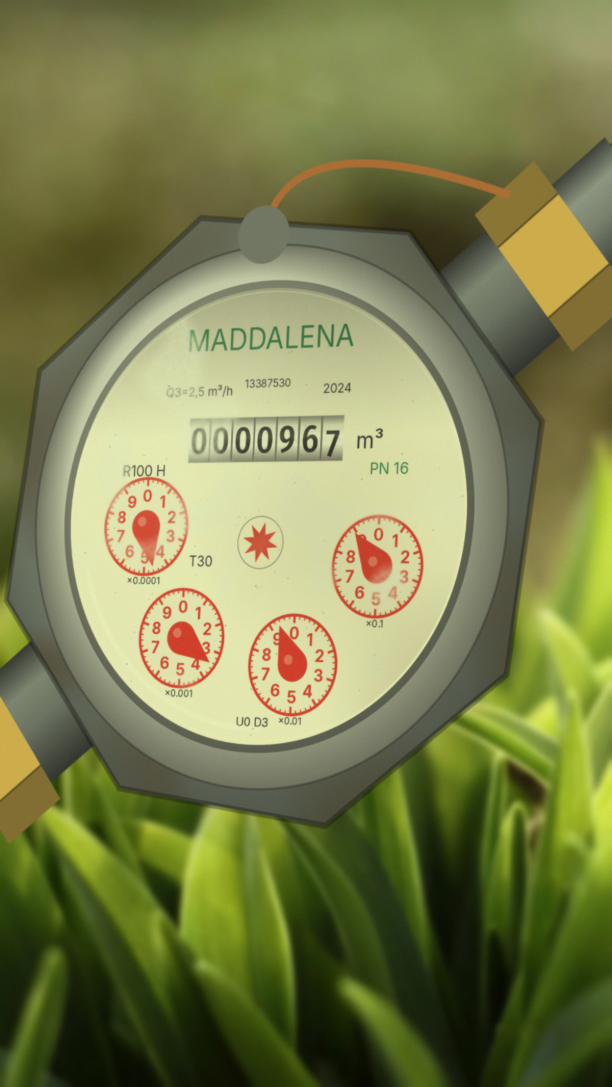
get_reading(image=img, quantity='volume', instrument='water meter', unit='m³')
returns 966.8934 m³
